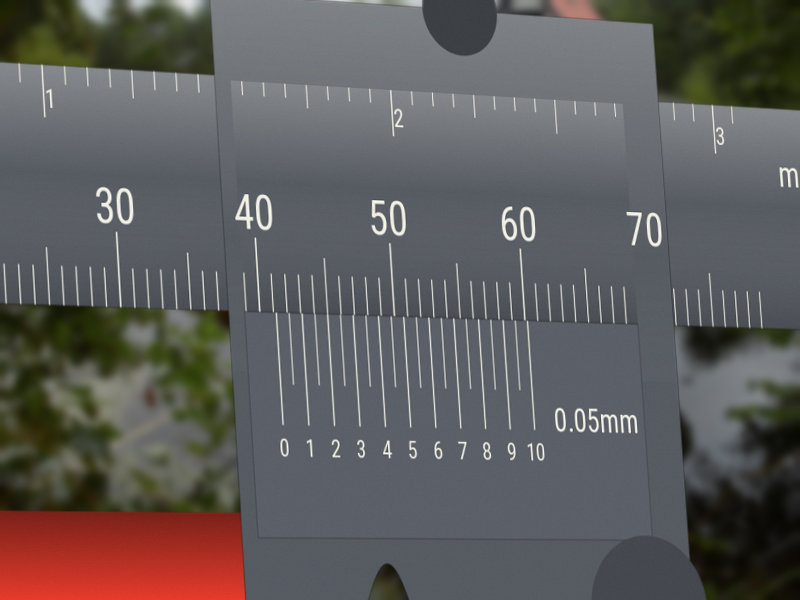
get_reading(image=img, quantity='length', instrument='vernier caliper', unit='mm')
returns 41.2 mm
